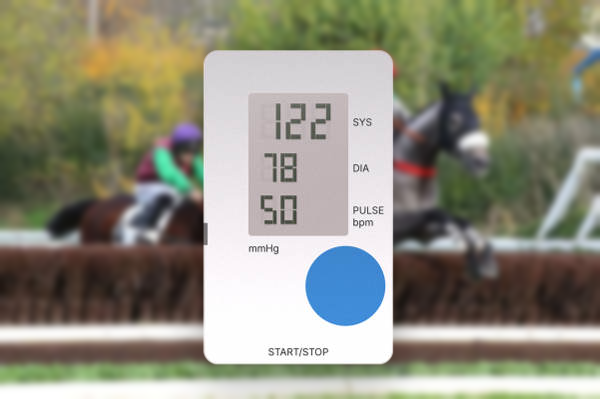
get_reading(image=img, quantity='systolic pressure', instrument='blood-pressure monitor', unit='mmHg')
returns 122 mmHg
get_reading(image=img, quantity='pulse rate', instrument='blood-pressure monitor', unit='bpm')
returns 50 bpm
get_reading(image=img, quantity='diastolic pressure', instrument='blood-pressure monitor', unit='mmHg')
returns 78 mmHg
